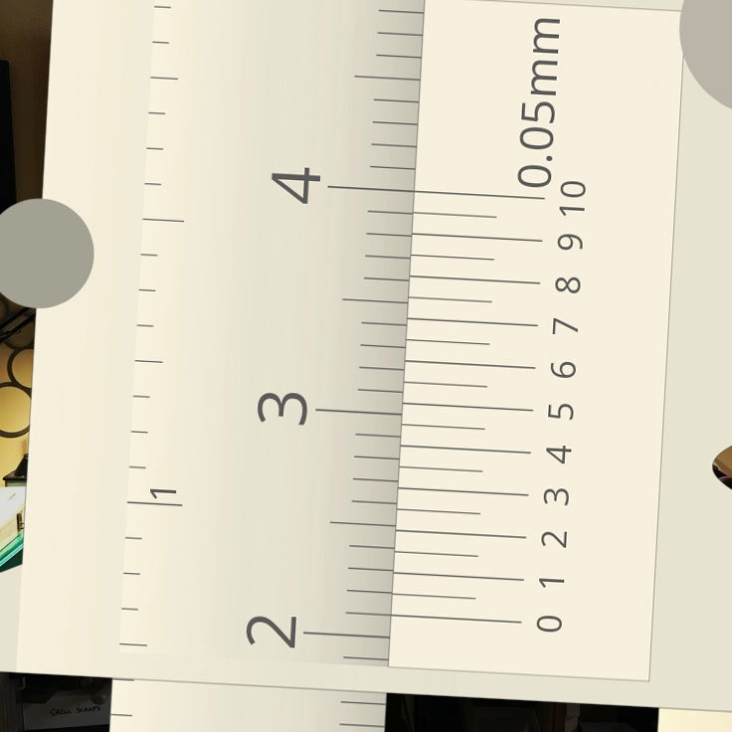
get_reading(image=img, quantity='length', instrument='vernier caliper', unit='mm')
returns 21.00 mm
